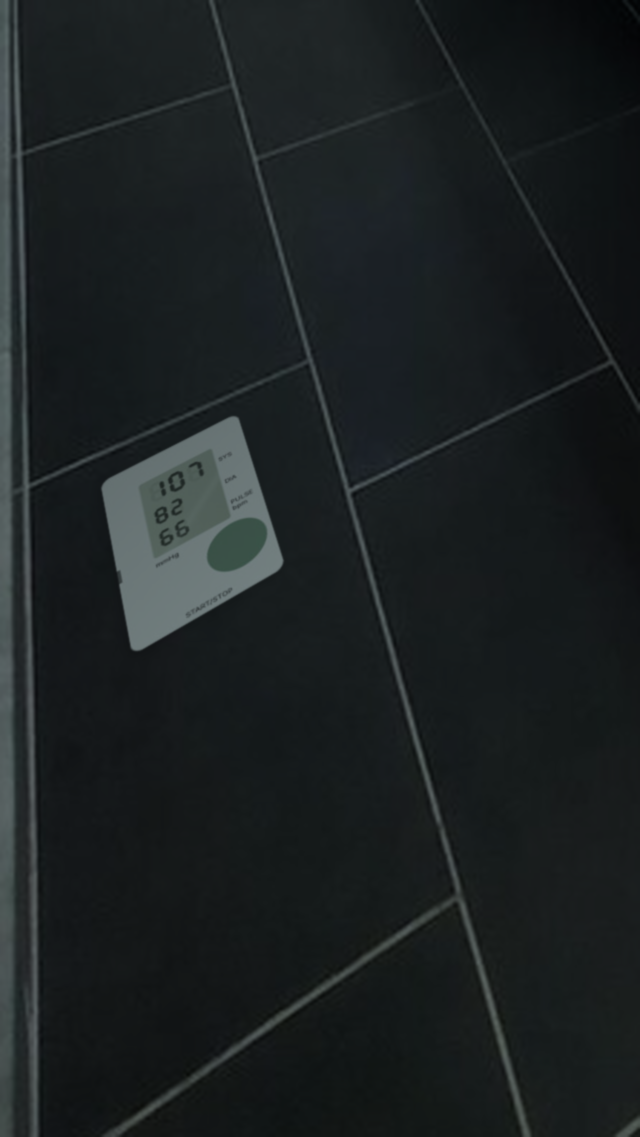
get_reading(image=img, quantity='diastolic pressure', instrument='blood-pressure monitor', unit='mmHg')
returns 82 mmHg
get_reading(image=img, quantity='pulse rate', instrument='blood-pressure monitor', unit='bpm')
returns 66 bpm
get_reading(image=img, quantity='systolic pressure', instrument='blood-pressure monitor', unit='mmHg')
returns 107 mmHg
